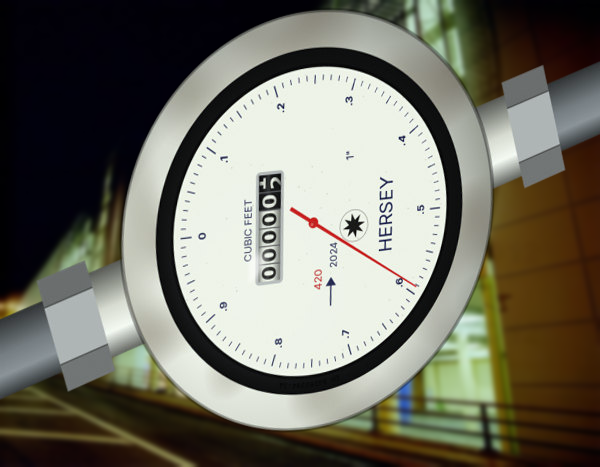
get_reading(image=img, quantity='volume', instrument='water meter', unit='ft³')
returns 1.59 ft³
